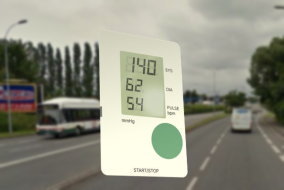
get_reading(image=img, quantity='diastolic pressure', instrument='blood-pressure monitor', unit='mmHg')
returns 62 mmHg
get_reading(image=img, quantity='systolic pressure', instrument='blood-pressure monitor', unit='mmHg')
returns 140 mmHg
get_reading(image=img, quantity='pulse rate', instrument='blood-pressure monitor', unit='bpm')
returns 54 bpm
